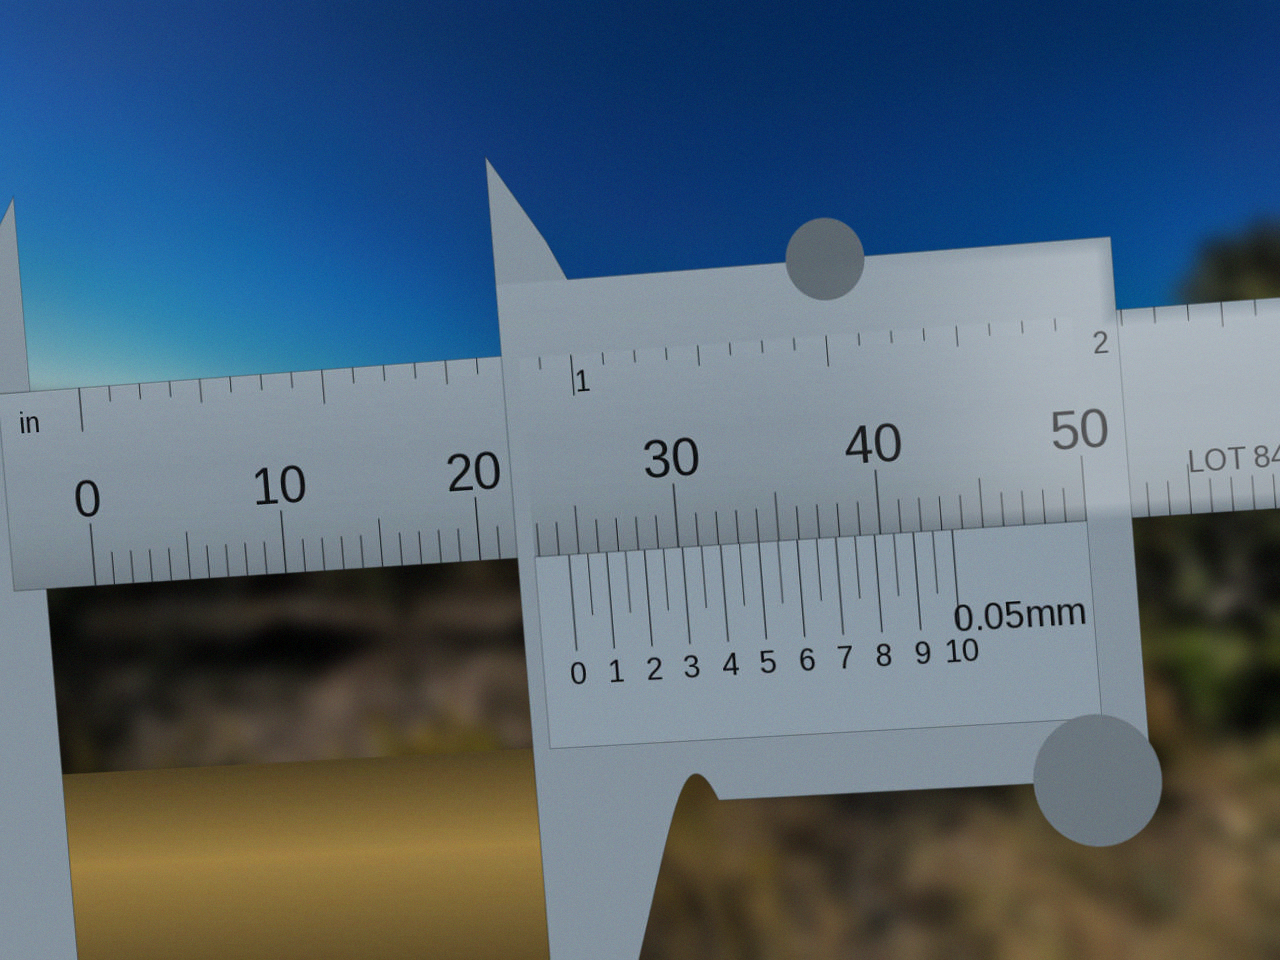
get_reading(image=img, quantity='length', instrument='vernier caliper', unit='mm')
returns 24.5 mm
